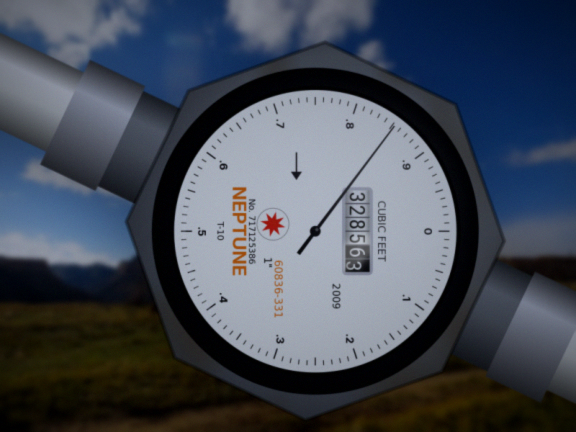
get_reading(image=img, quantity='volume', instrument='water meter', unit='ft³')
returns 328562.85 ft³
